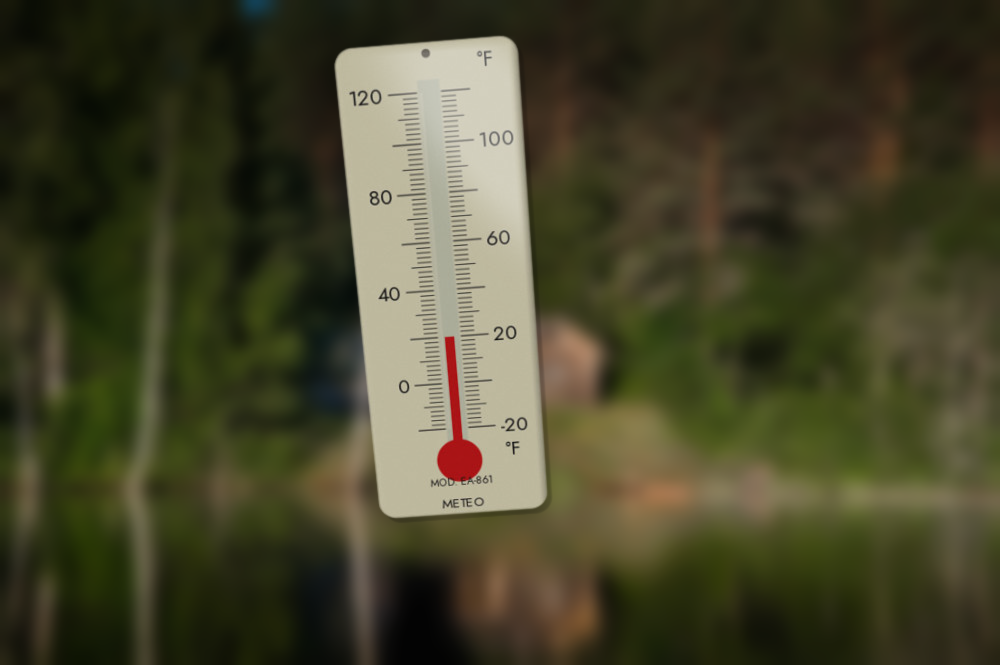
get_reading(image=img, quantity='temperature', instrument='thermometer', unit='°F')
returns 20 °F
